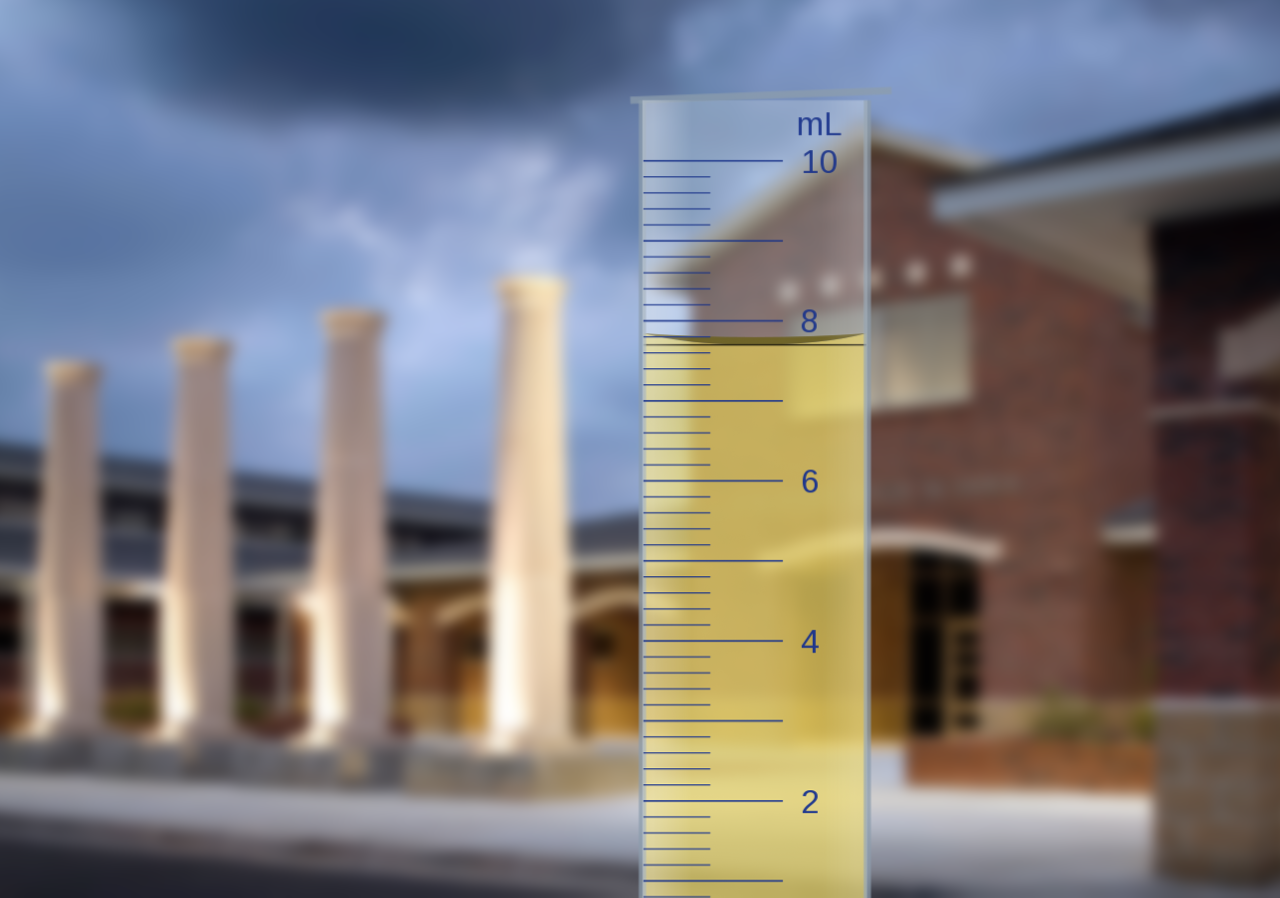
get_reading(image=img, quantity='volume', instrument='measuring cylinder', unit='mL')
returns 7.7 mL
